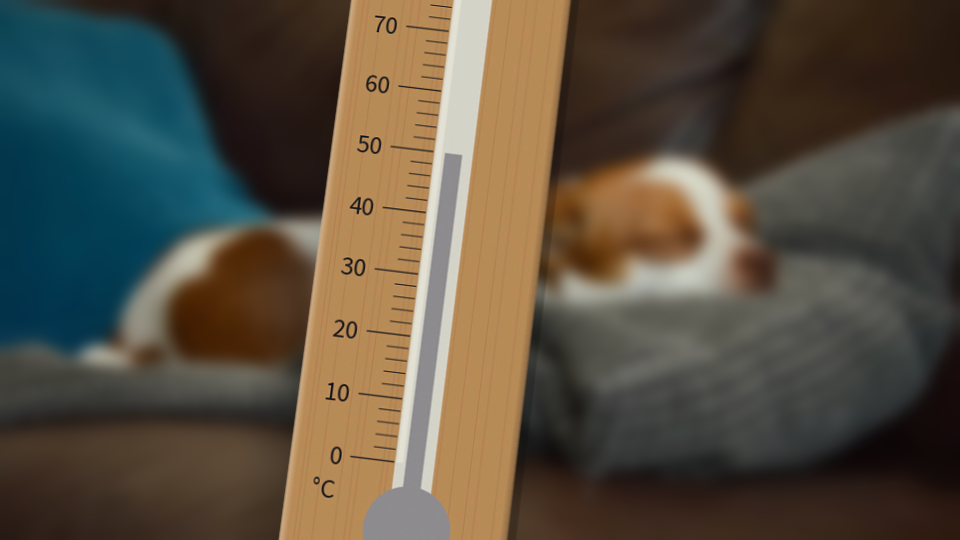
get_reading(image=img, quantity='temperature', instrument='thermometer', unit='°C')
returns 50 °C
